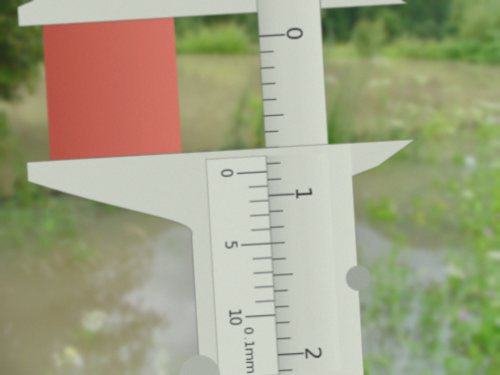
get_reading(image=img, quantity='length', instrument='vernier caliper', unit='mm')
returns 8.5 mm
